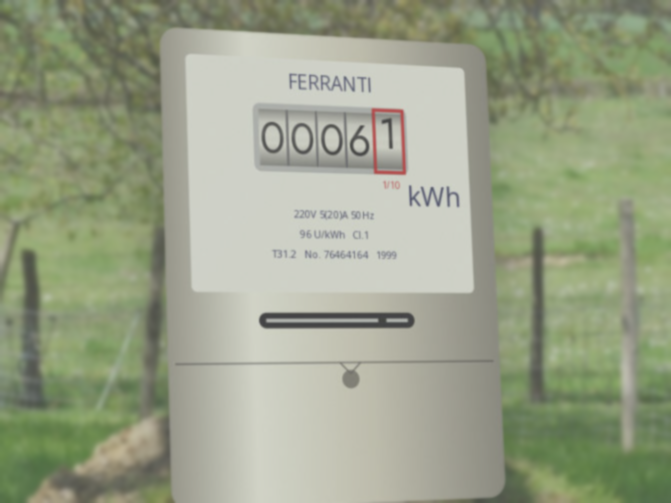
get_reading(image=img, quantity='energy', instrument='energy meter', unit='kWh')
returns 6.1 kWh
